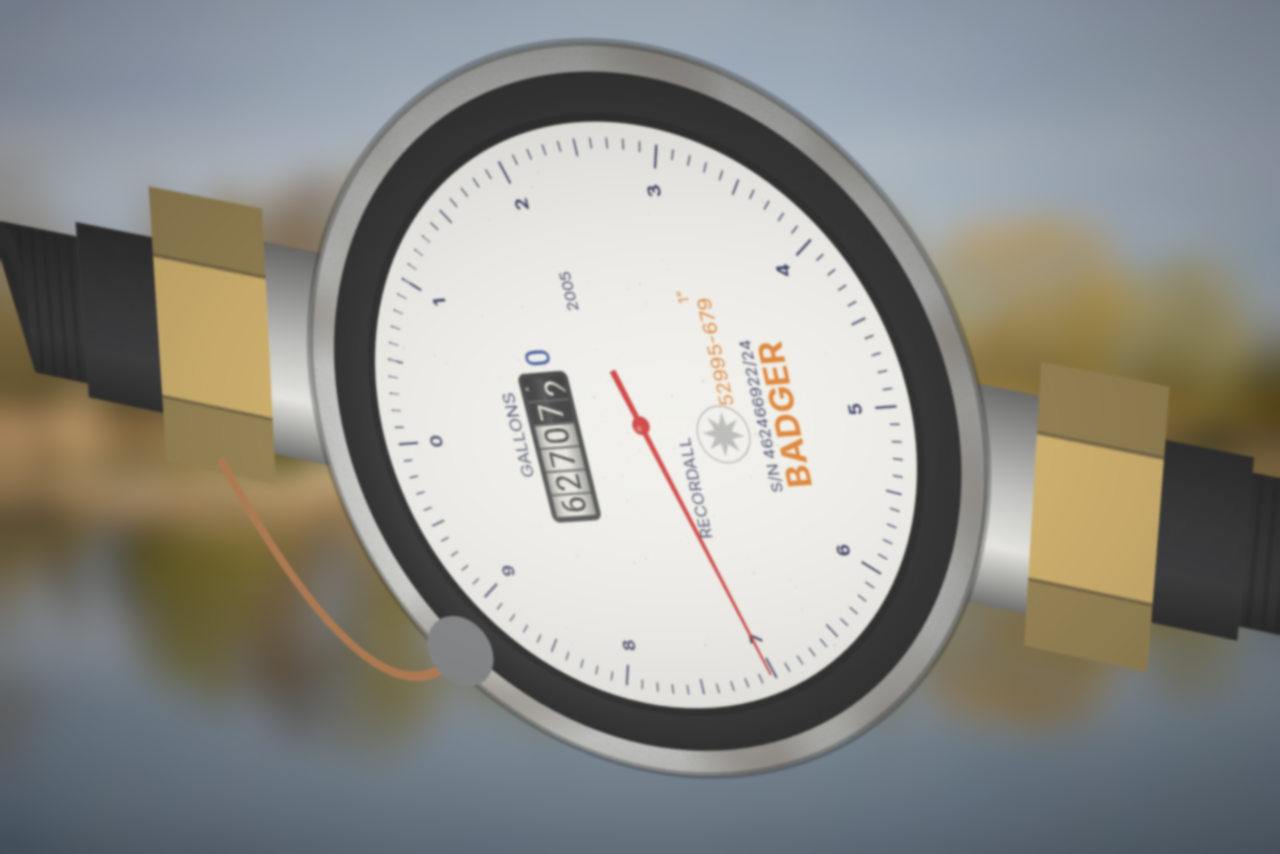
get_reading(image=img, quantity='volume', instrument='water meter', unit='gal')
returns 6270717.0 gal
